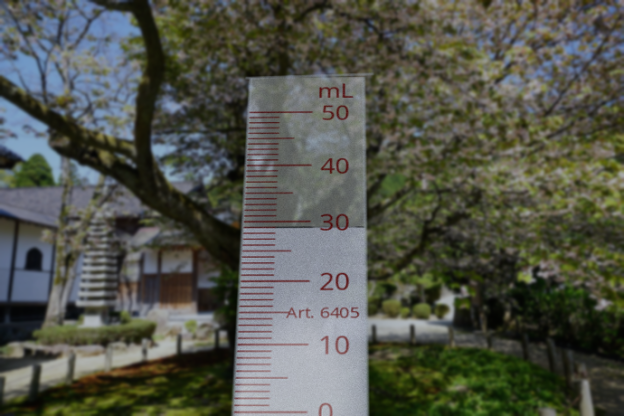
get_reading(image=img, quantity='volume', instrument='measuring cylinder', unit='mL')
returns 29 mL
